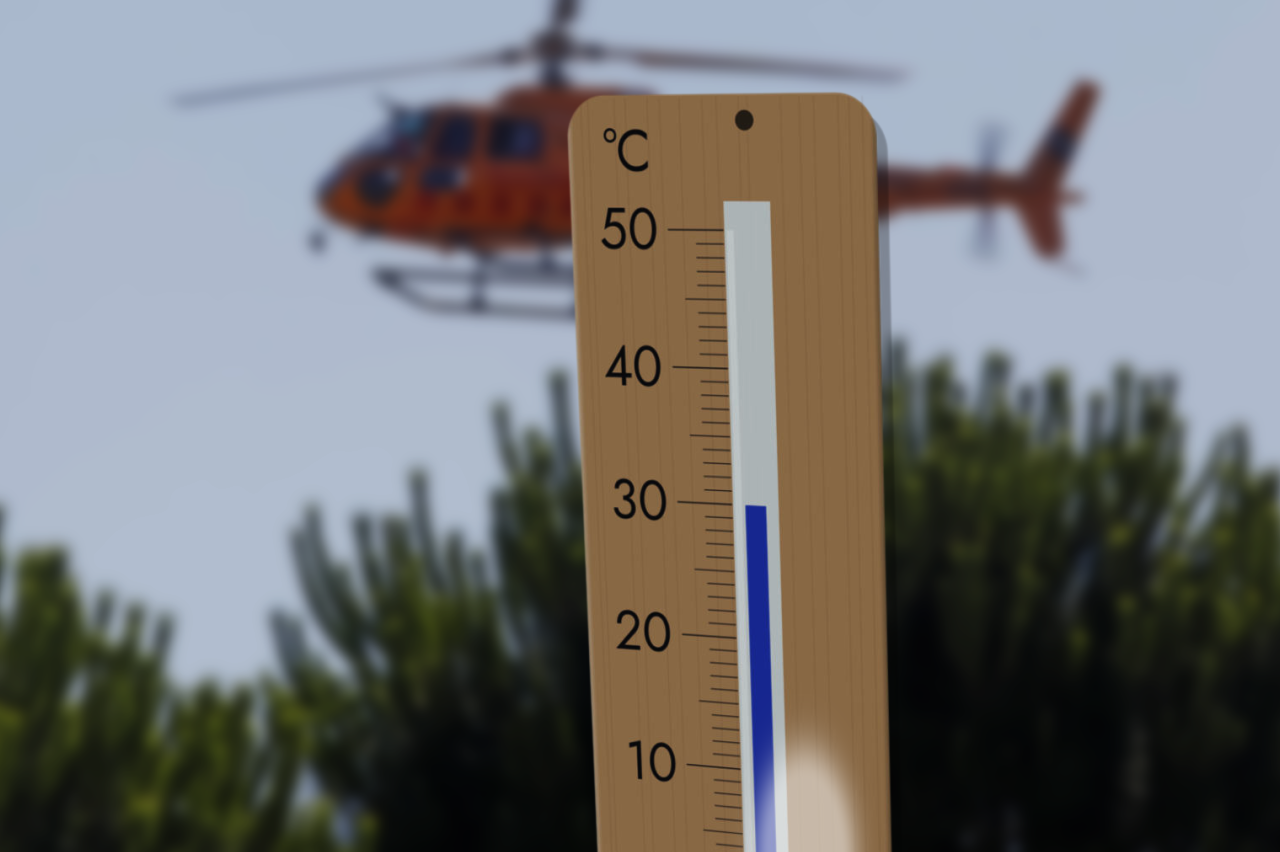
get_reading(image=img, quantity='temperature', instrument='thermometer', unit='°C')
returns 30 °C
